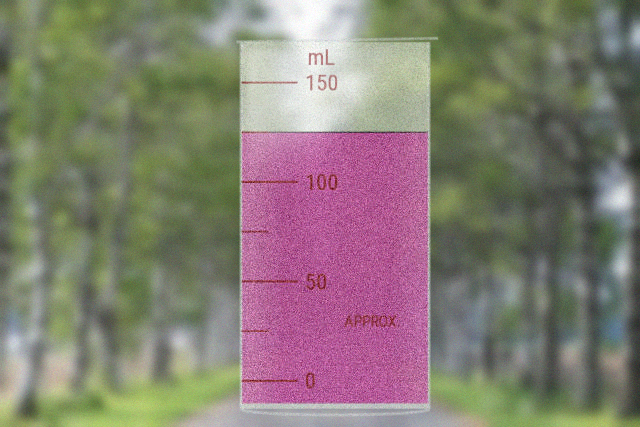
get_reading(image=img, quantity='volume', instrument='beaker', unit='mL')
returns 125 mL
